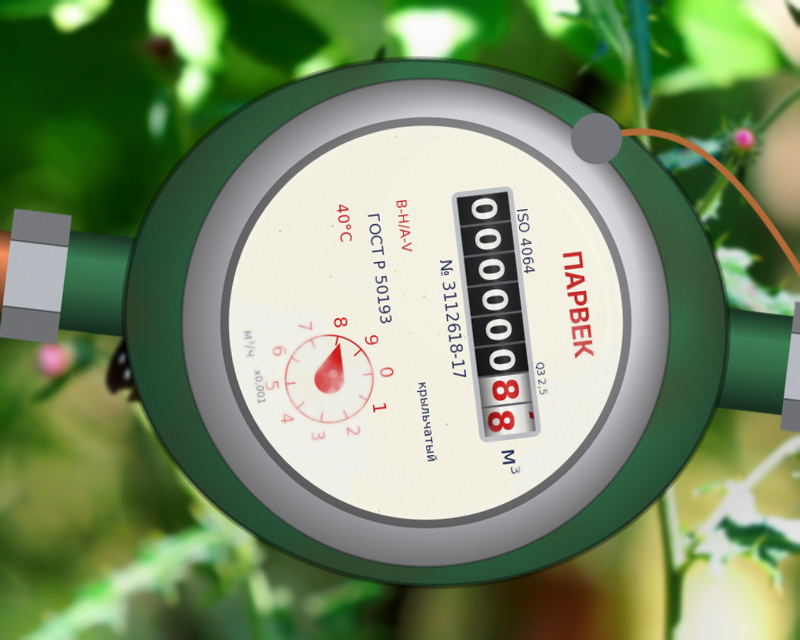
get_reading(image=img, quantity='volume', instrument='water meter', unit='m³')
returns 0.878 m³
